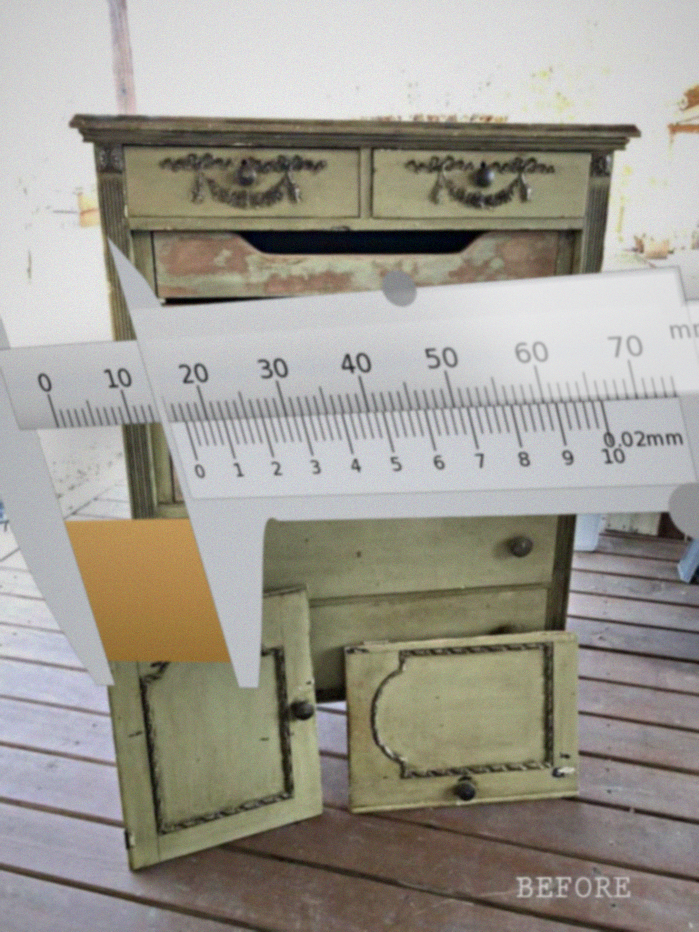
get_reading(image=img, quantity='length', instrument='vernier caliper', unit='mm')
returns 17.2 mm
